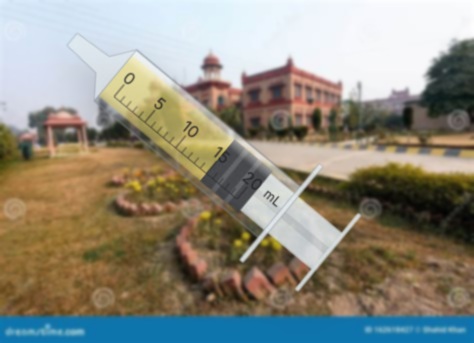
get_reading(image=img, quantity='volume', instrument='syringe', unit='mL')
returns 15 mL
